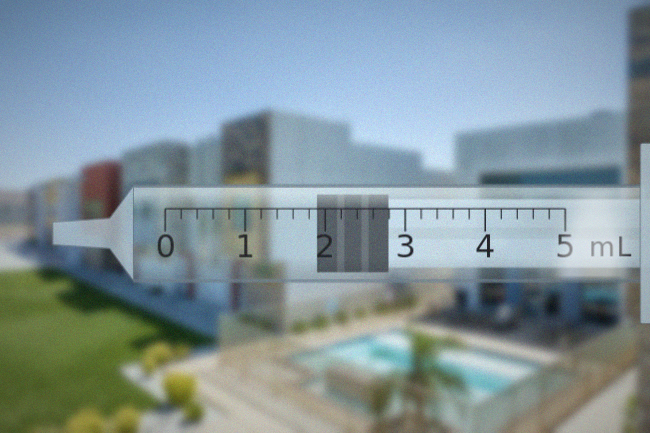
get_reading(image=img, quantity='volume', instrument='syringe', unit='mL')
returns 1.9 mL
